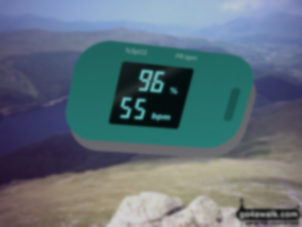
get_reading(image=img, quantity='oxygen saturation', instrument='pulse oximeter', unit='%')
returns 96 %
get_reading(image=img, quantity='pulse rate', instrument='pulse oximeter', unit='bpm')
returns 55 bpm
